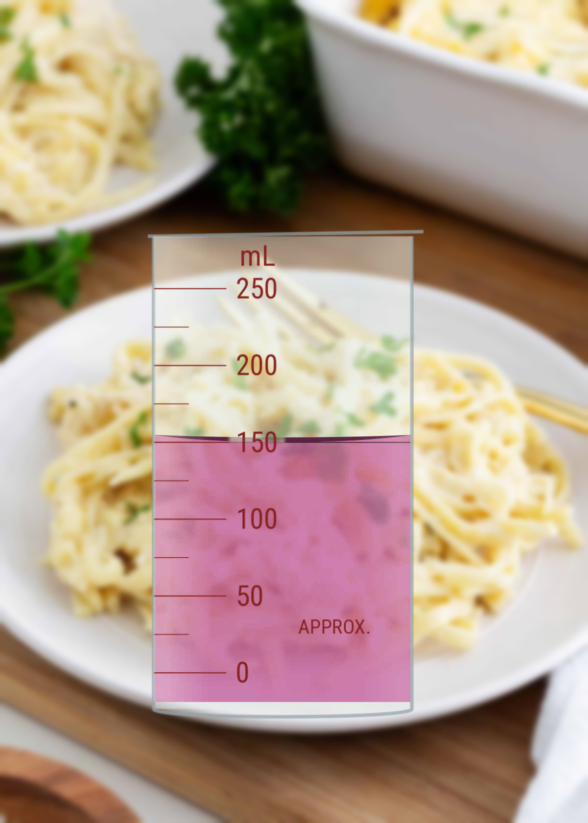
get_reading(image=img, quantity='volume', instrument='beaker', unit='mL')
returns 150 mL
